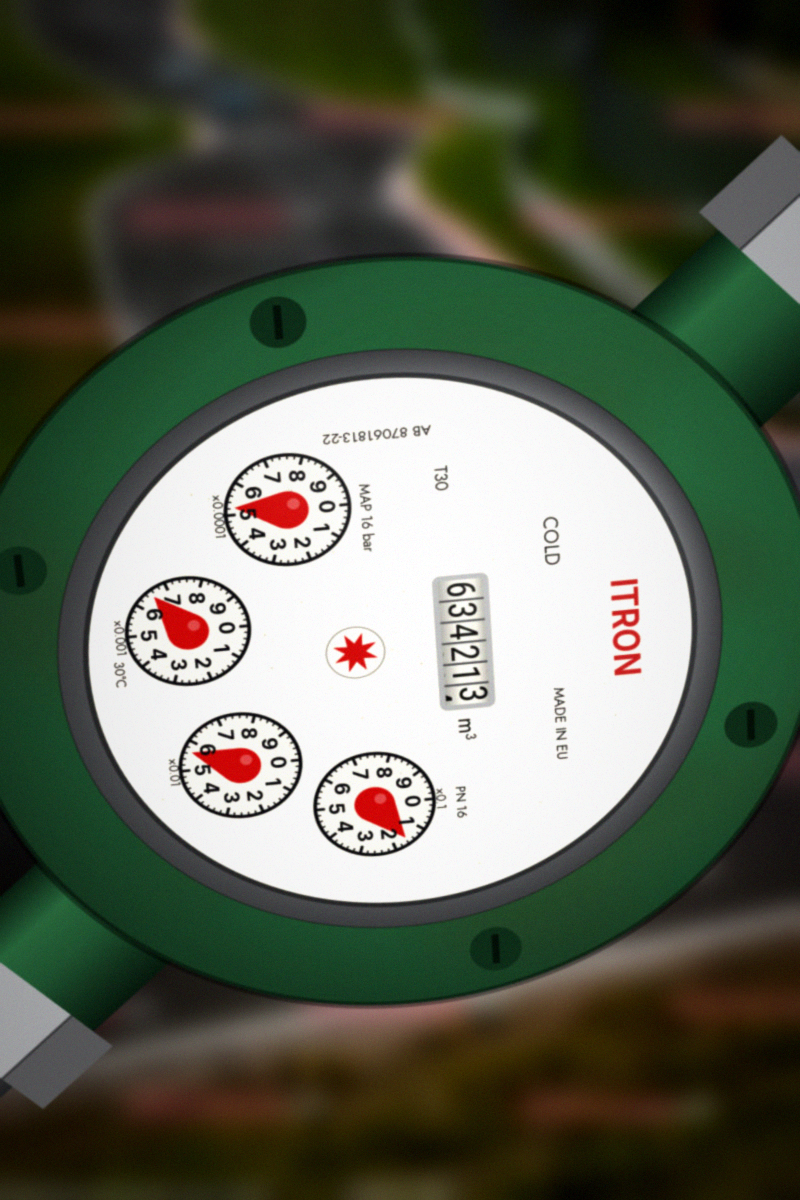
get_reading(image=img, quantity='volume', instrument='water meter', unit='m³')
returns 634213.1565 m³
